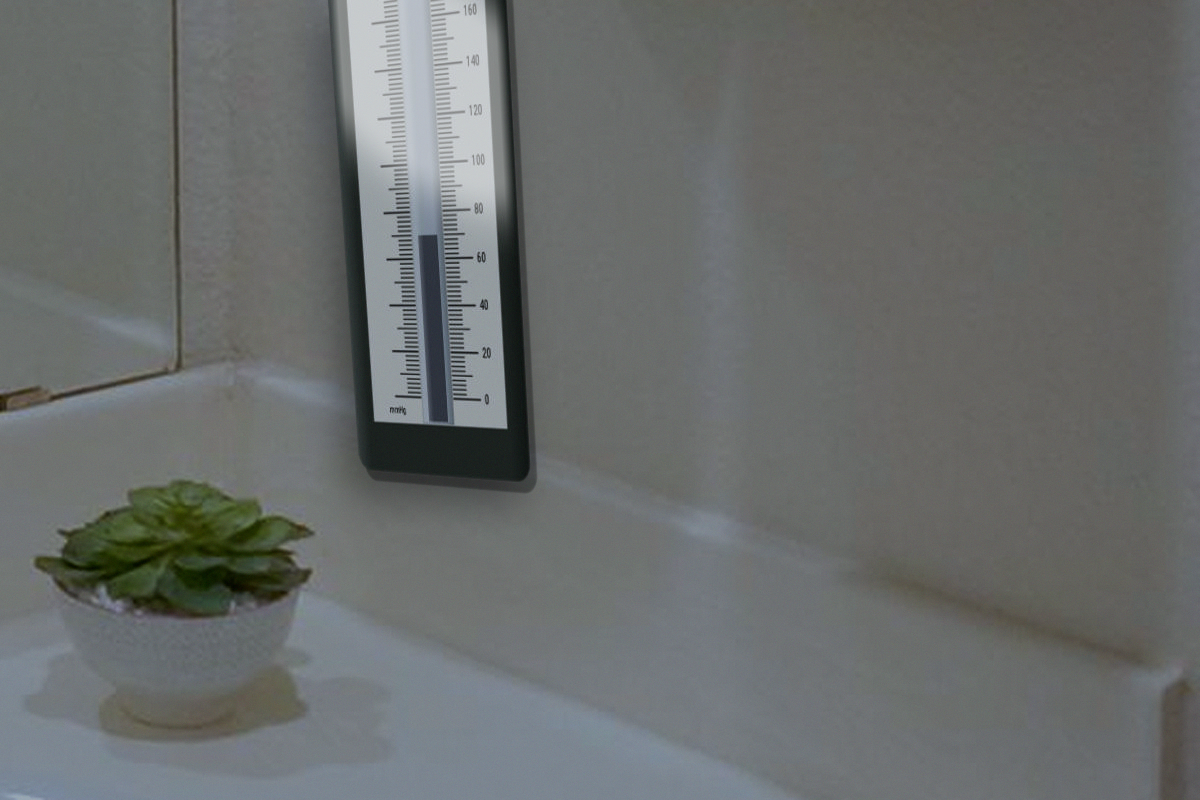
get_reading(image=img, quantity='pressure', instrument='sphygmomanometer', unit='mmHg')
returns 70 mmHg
